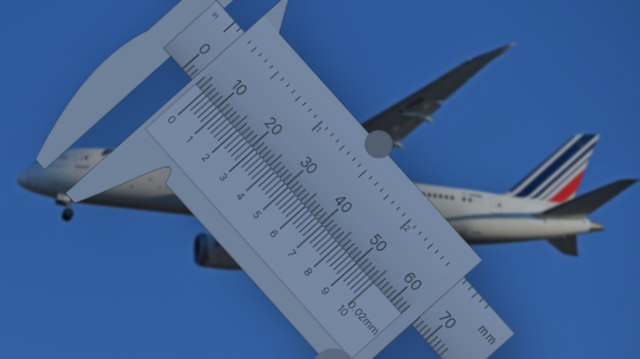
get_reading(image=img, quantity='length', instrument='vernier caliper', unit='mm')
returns 6.0 mm
